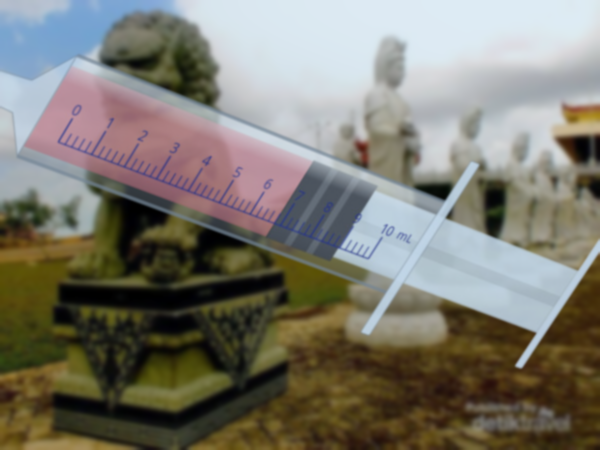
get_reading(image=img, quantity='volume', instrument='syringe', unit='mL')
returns 6.8 mL
